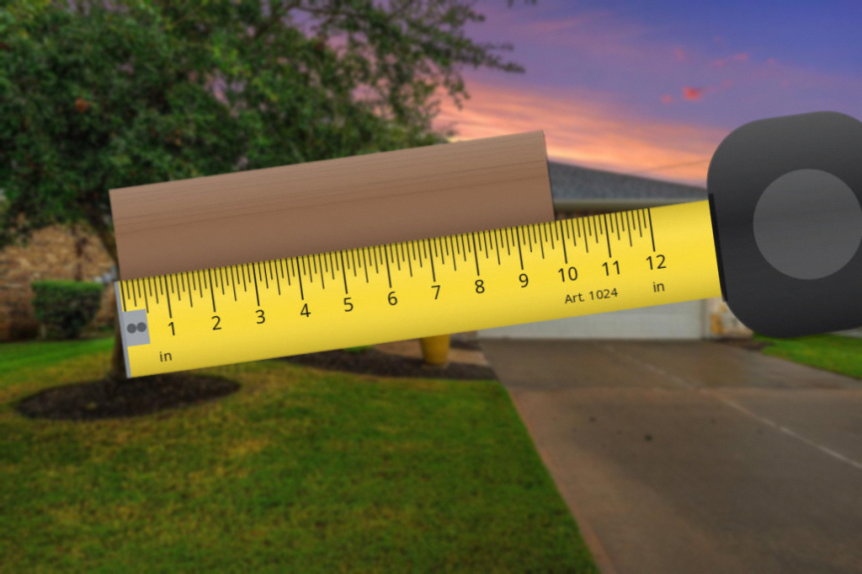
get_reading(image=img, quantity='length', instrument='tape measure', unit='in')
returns 9.875 in
